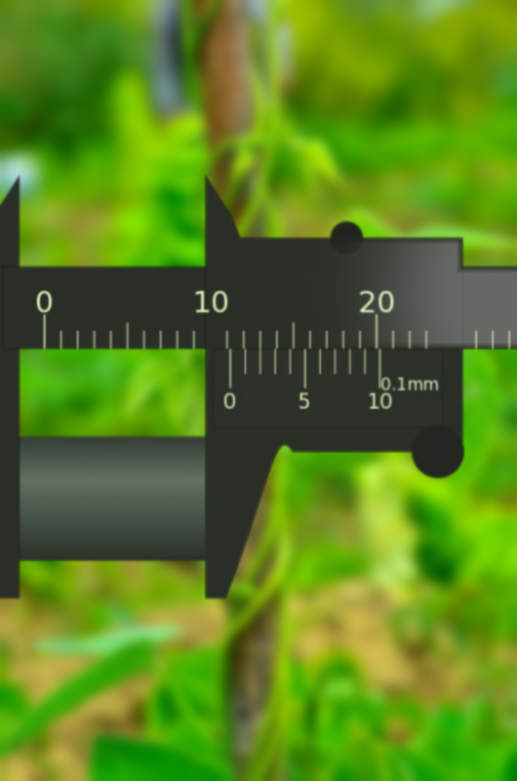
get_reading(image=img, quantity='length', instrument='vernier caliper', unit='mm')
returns 11.2 mm
